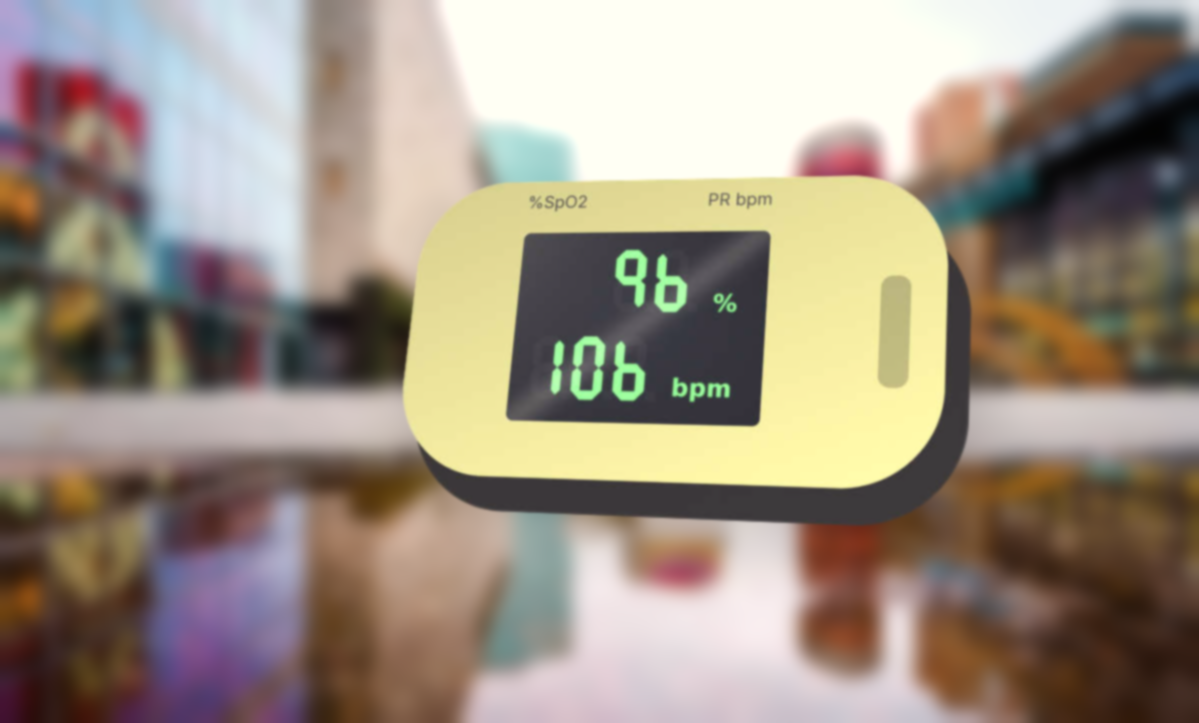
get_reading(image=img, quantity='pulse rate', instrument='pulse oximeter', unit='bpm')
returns 106 bpm
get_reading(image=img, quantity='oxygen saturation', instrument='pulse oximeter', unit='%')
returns 96 %
